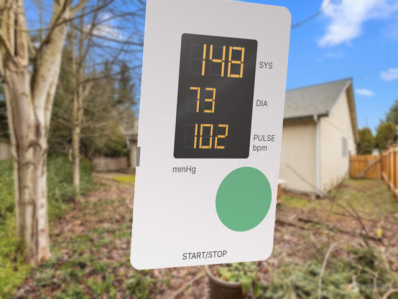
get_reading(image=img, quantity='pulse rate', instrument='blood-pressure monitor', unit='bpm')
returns 102 bpm
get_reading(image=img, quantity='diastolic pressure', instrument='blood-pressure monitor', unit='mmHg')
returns 73 mmHg
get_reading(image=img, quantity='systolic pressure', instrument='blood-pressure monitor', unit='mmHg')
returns 148 mmHg
